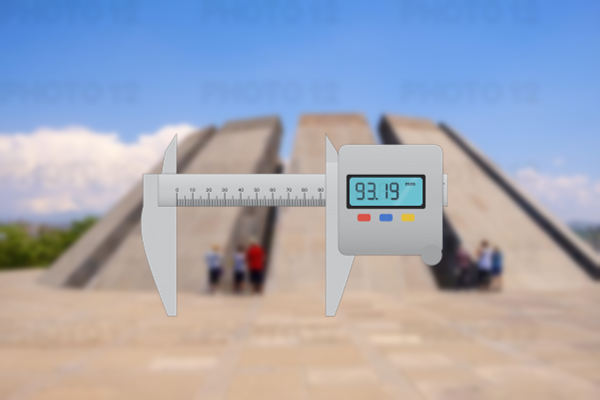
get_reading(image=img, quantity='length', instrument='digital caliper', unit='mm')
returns 93.19 mm
